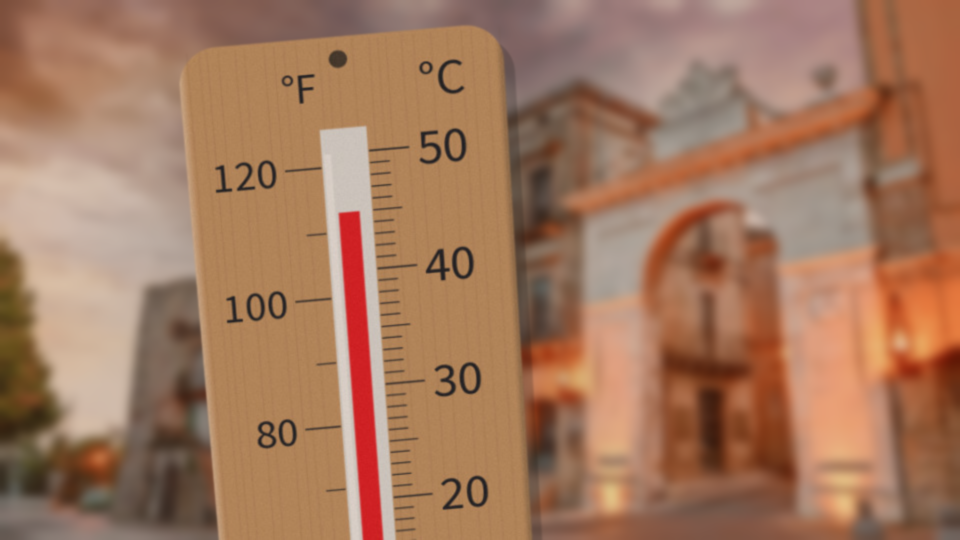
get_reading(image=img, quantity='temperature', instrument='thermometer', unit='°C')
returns 45 °C
